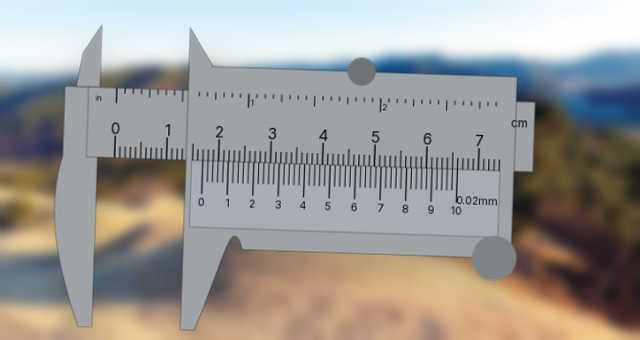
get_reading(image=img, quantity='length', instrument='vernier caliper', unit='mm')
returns 17.0 mm
